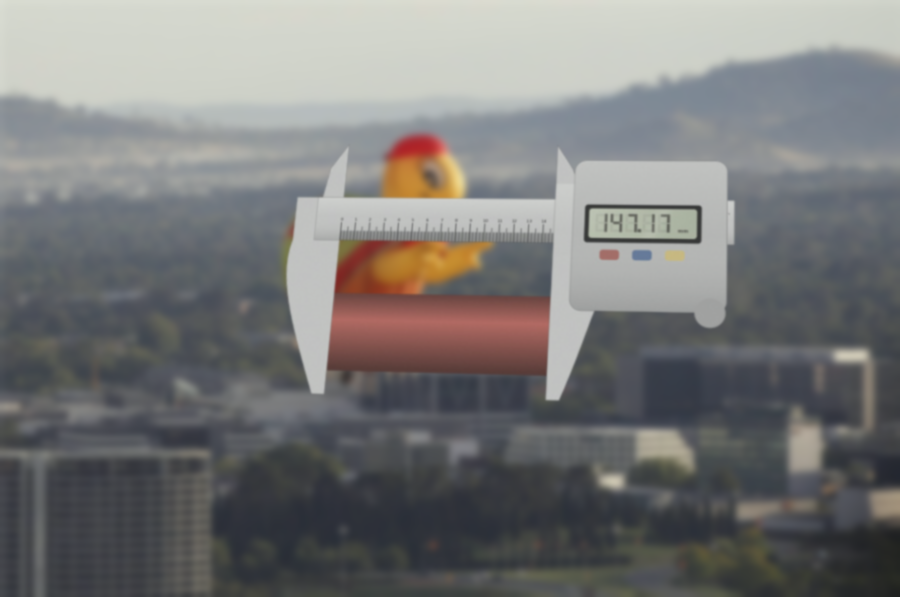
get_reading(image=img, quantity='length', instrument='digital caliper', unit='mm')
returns 147.17 mm
